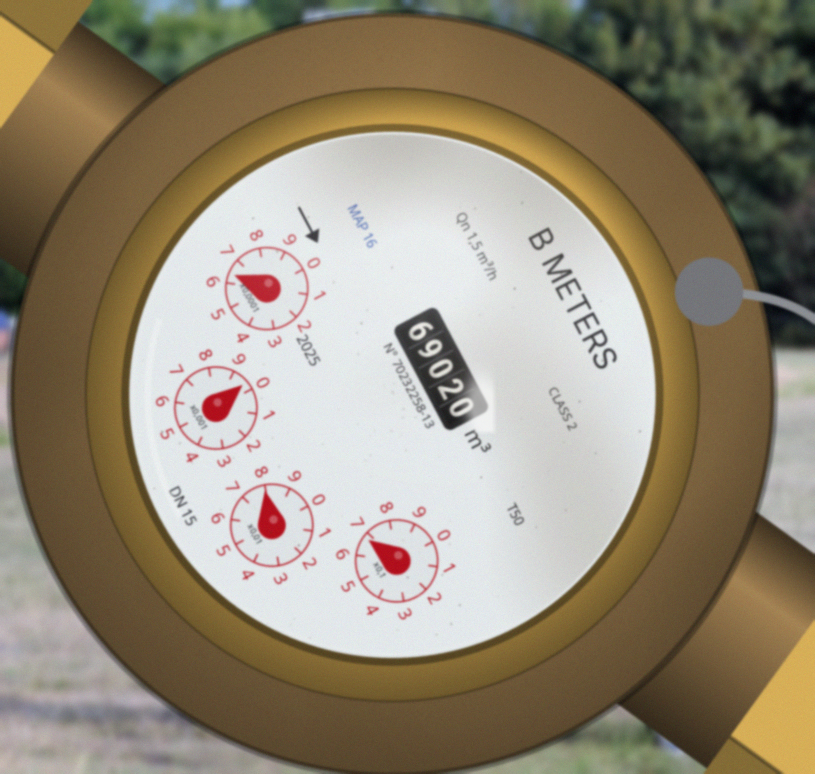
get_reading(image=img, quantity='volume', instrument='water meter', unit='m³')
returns 69020.6796 m³
